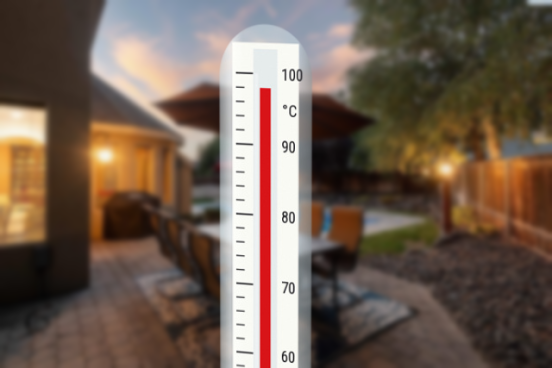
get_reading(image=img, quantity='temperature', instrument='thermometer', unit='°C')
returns 98 °C
